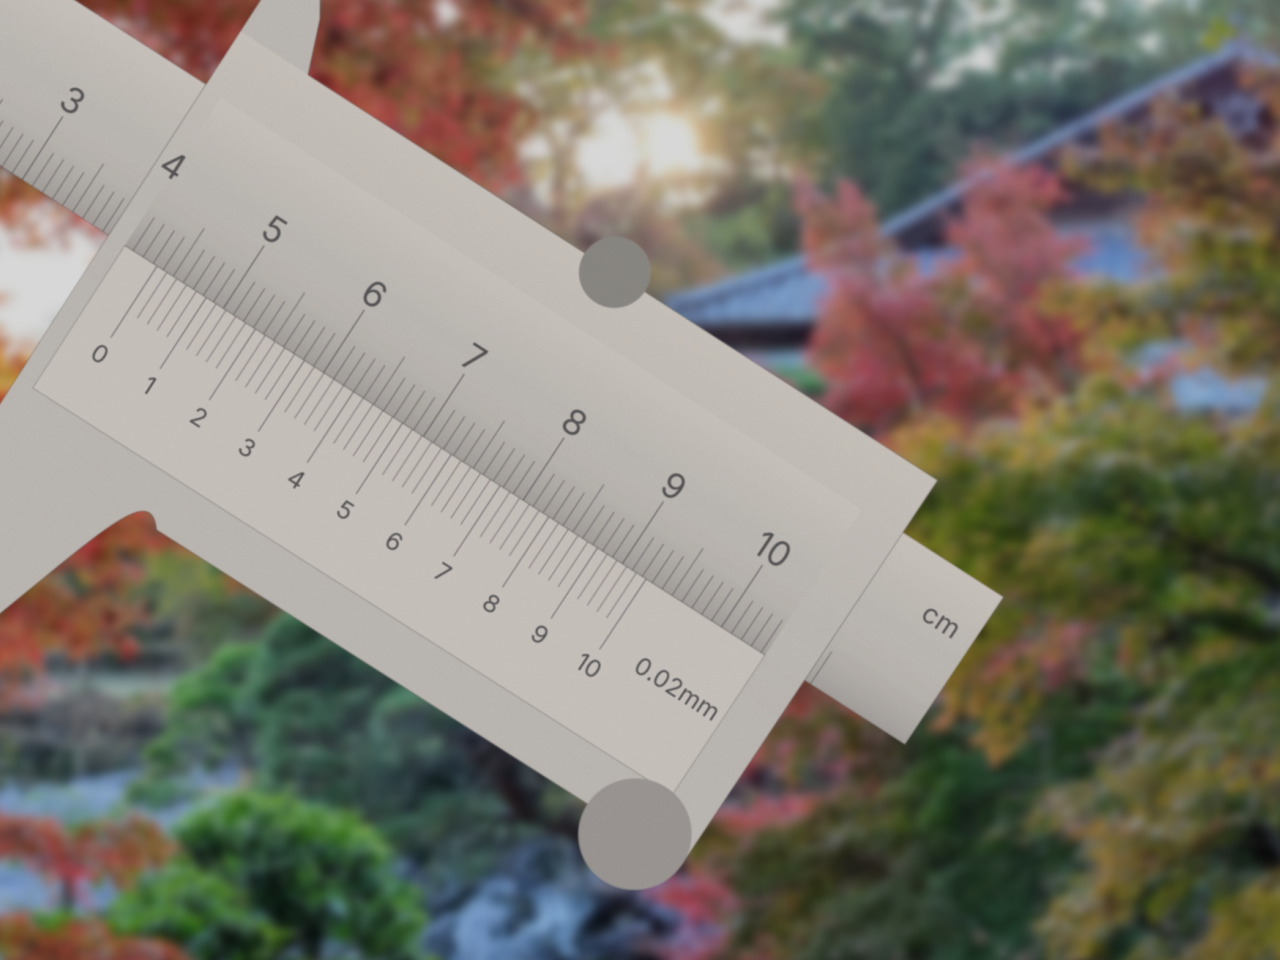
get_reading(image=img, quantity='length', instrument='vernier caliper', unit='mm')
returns 43.4 mm
